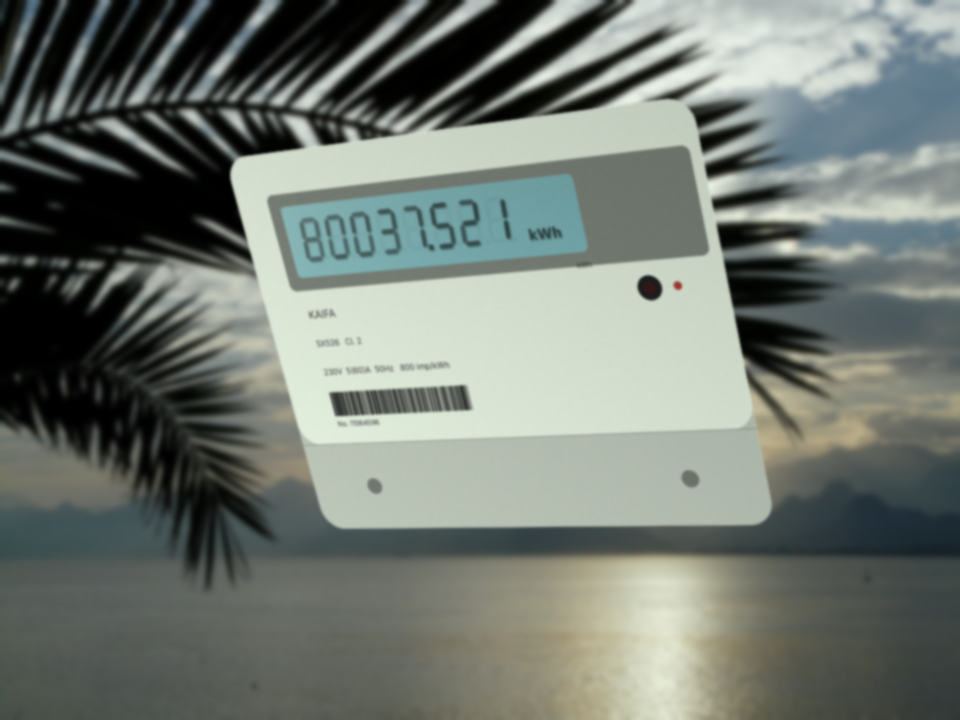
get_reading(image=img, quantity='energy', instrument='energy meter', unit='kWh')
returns 80037.521 kWh
